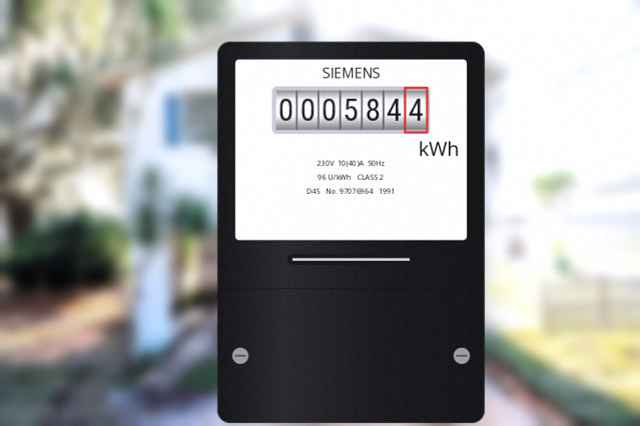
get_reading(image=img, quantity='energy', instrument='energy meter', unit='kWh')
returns 584.4 kWh
